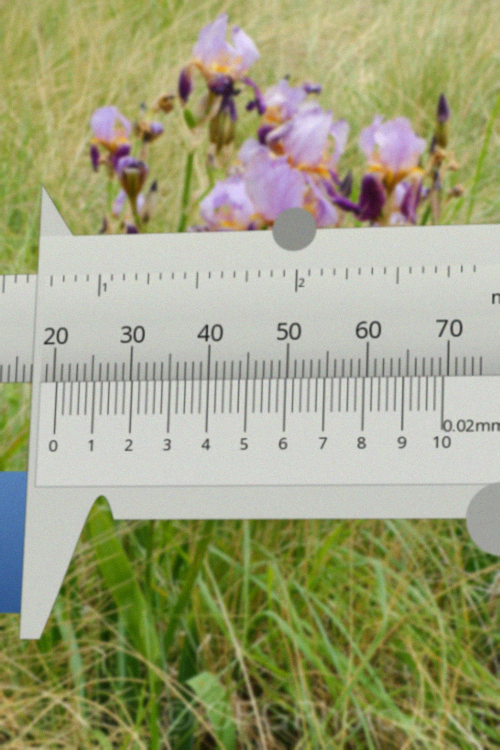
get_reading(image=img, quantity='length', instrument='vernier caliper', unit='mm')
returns 20.4 mm
